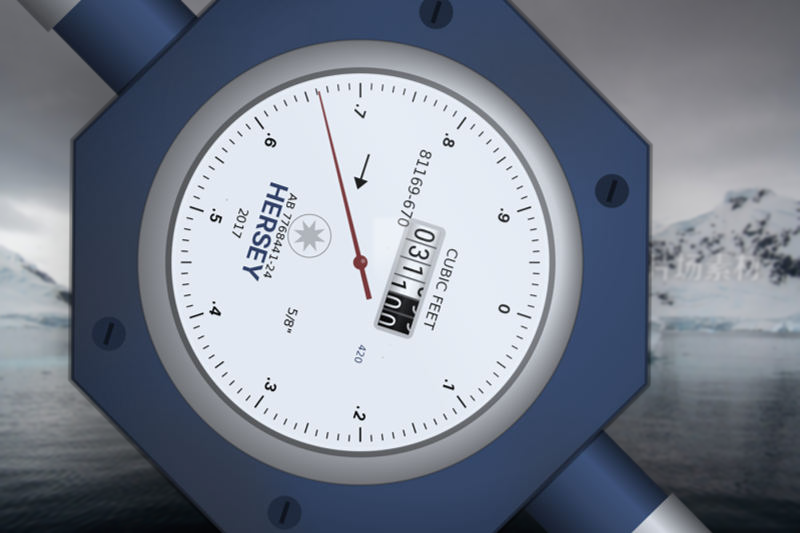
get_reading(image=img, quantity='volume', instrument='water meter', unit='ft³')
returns 31099.66 ft³
